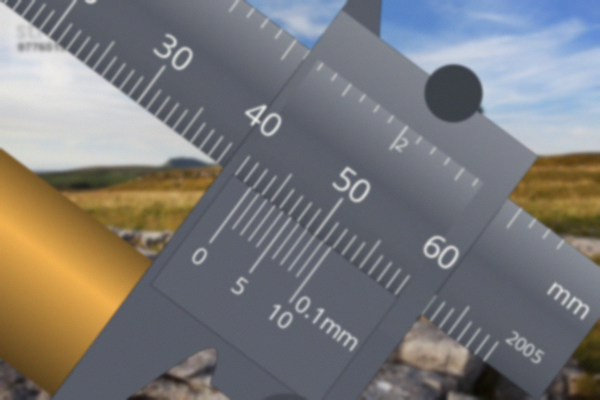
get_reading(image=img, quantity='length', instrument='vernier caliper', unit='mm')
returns 42.8 mm
